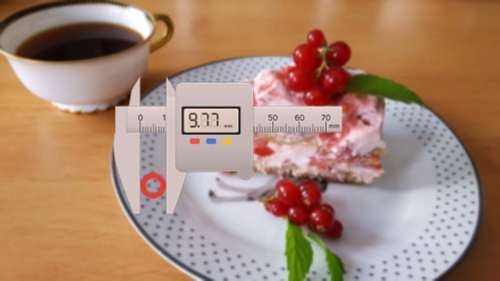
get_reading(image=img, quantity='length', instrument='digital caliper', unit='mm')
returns 9.77 mm
